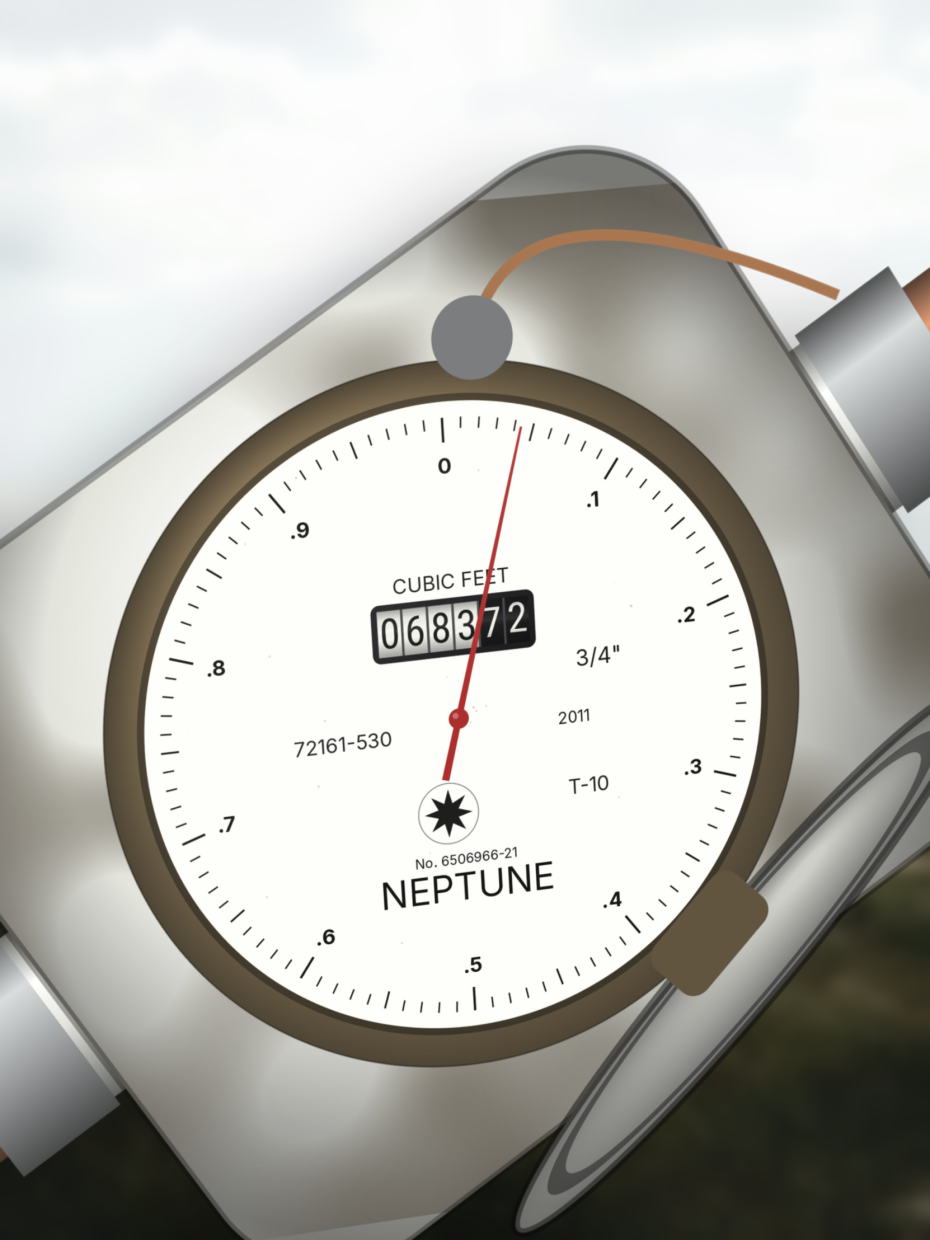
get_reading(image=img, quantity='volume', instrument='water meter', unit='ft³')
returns 68372.04 ft³
